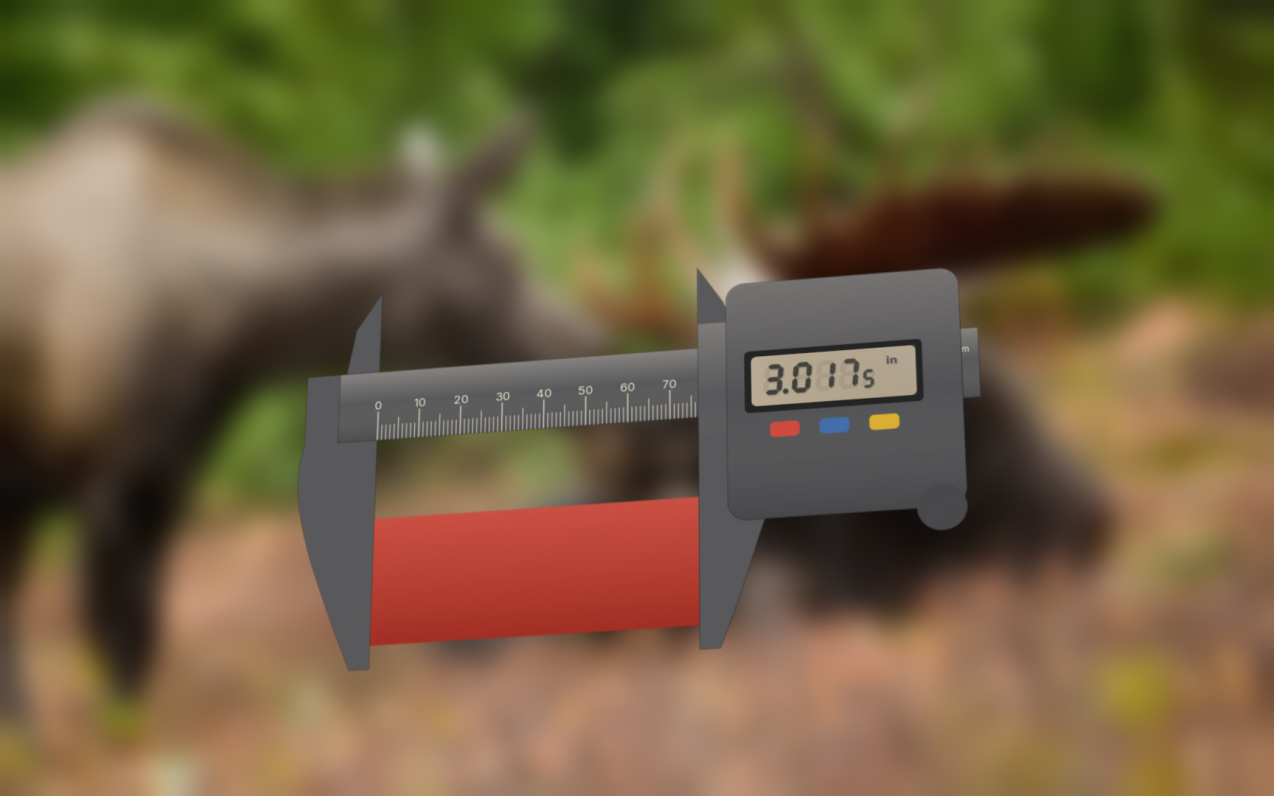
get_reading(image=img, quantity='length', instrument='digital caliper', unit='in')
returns 3.0175 in
